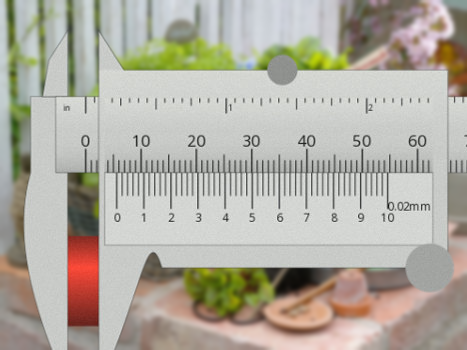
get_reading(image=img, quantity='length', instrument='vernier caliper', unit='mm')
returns 5.6 mm
